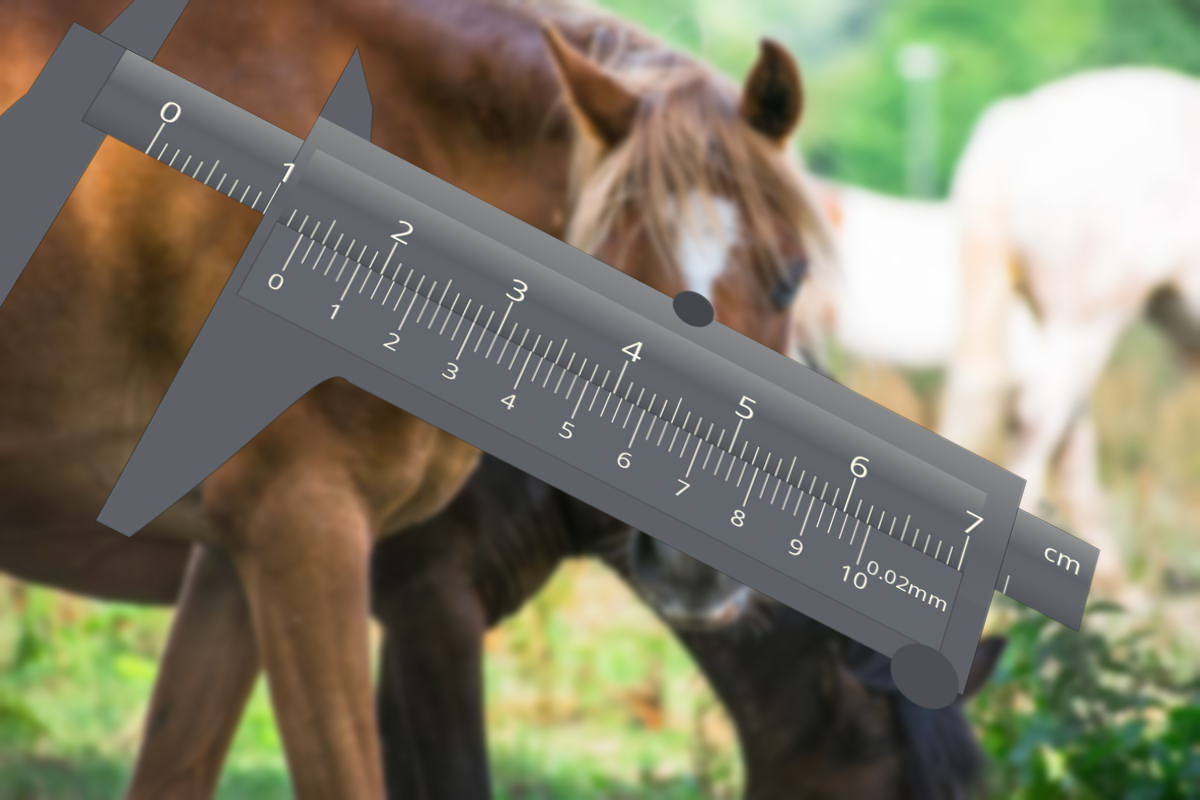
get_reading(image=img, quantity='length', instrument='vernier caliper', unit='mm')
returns 13.3 mm
